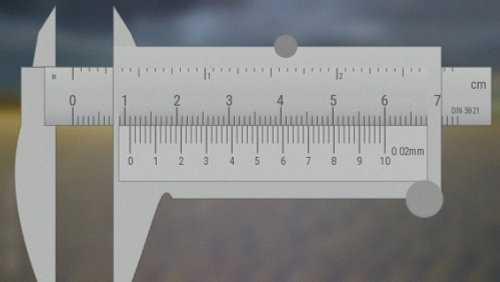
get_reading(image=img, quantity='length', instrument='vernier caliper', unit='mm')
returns 11.0 mm
